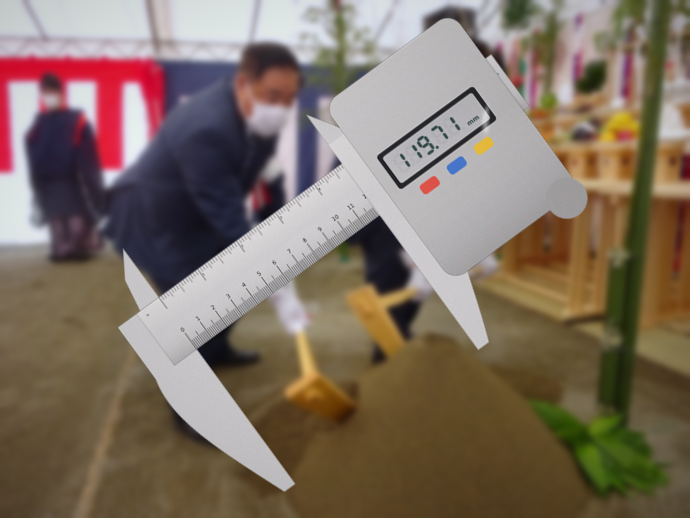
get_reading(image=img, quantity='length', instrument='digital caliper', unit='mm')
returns 119.71 mm
